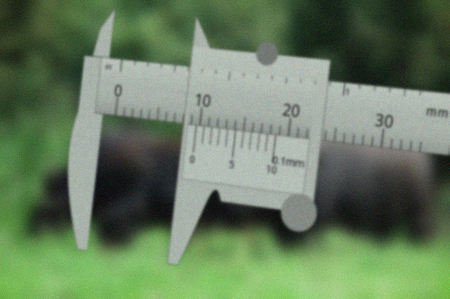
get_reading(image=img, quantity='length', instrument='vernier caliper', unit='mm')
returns 9.6 mm
